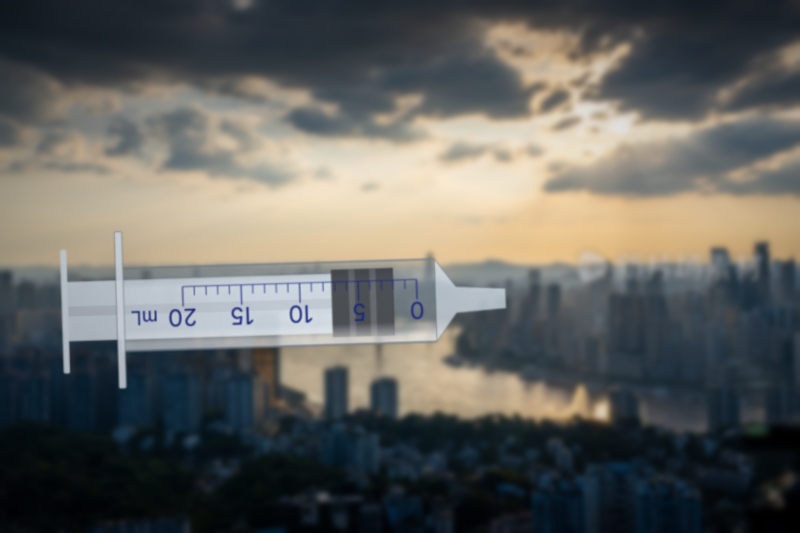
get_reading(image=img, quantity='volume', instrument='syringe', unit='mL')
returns 2 mL
